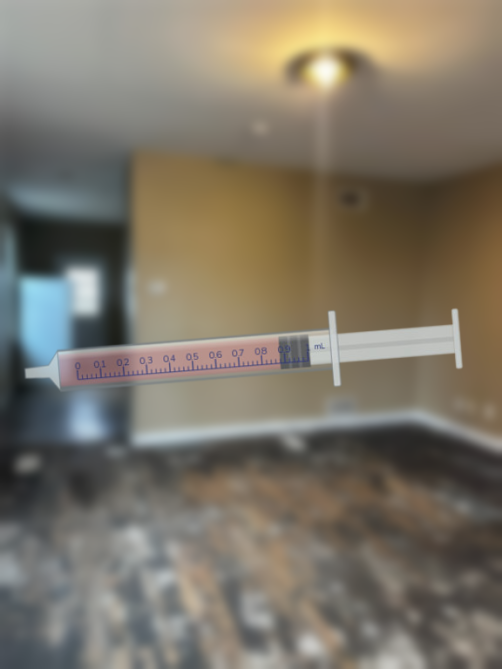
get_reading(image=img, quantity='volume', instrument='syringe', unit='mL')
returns 0.88 mL
